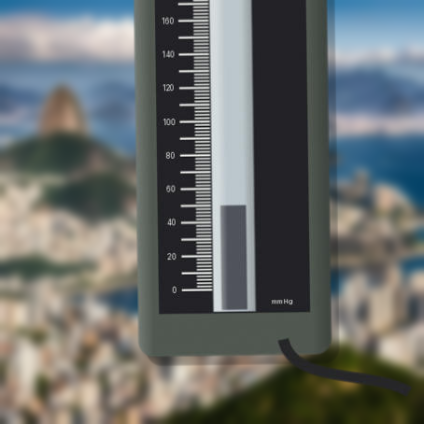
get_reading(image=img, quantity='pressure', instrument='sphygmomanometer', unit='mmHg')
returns 50 mmHg
